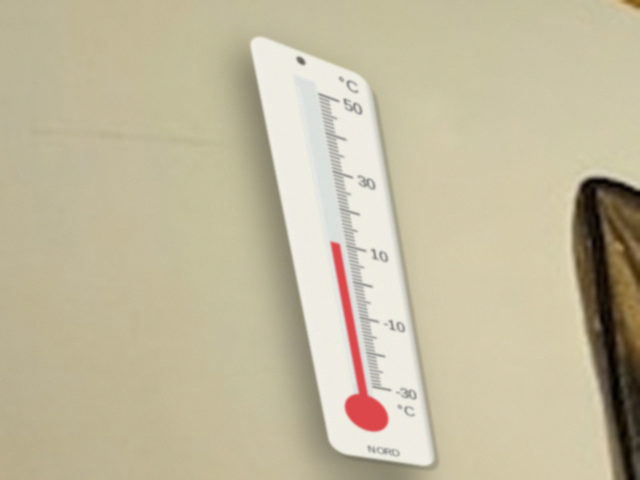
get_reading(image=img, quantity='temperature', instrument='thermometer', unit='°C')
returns 10 °C
